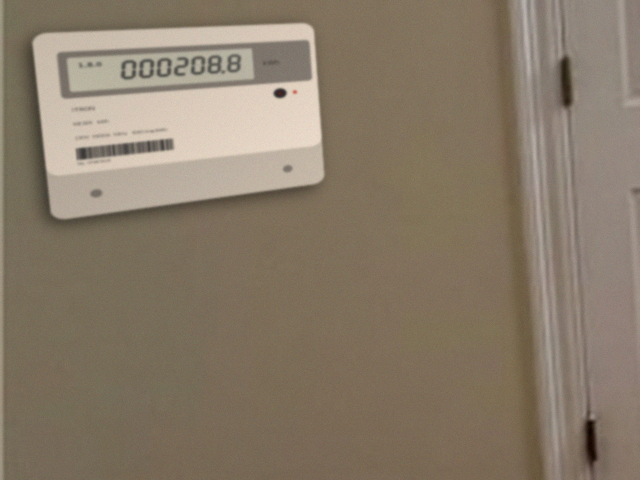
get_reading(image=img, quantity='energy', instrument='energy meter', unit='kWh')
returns 208.8 kWh
